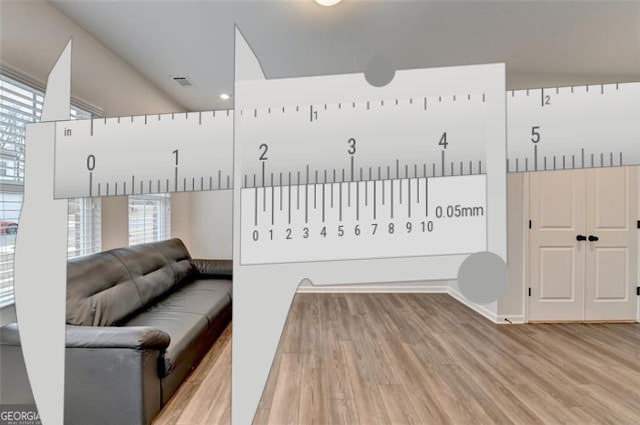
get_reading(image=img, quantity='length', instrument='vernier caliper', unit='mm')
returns 19.2 mm
